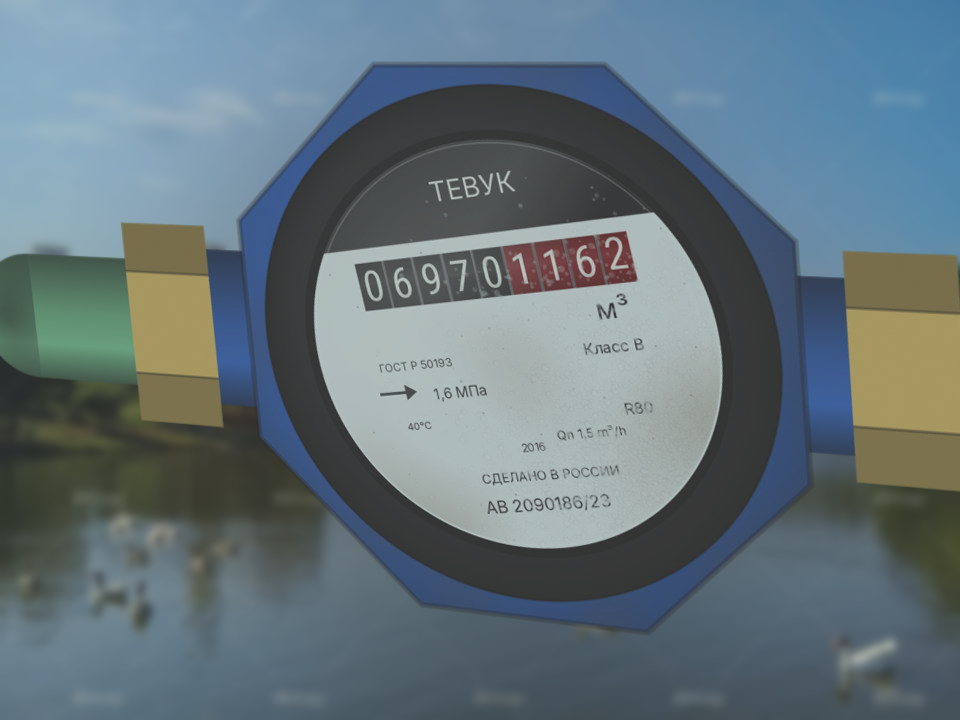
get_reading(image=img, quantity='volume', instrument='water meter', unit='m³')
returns 6970.1162 m³
